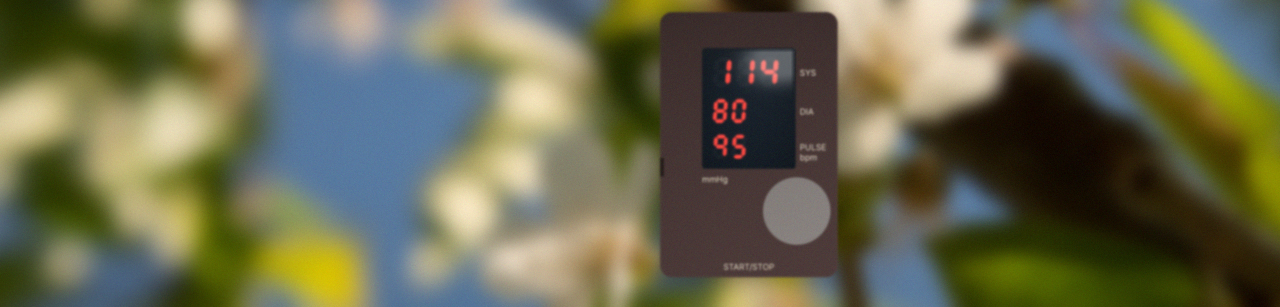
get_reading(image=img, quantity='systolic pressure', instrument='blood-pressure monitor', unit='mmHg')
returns 114 mmHg
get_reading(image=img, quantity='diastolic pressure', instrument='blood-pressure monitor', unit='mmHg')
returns 80 mmHg
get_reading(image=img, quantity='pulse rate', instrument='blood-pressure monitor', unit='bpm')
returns 95 bpm
